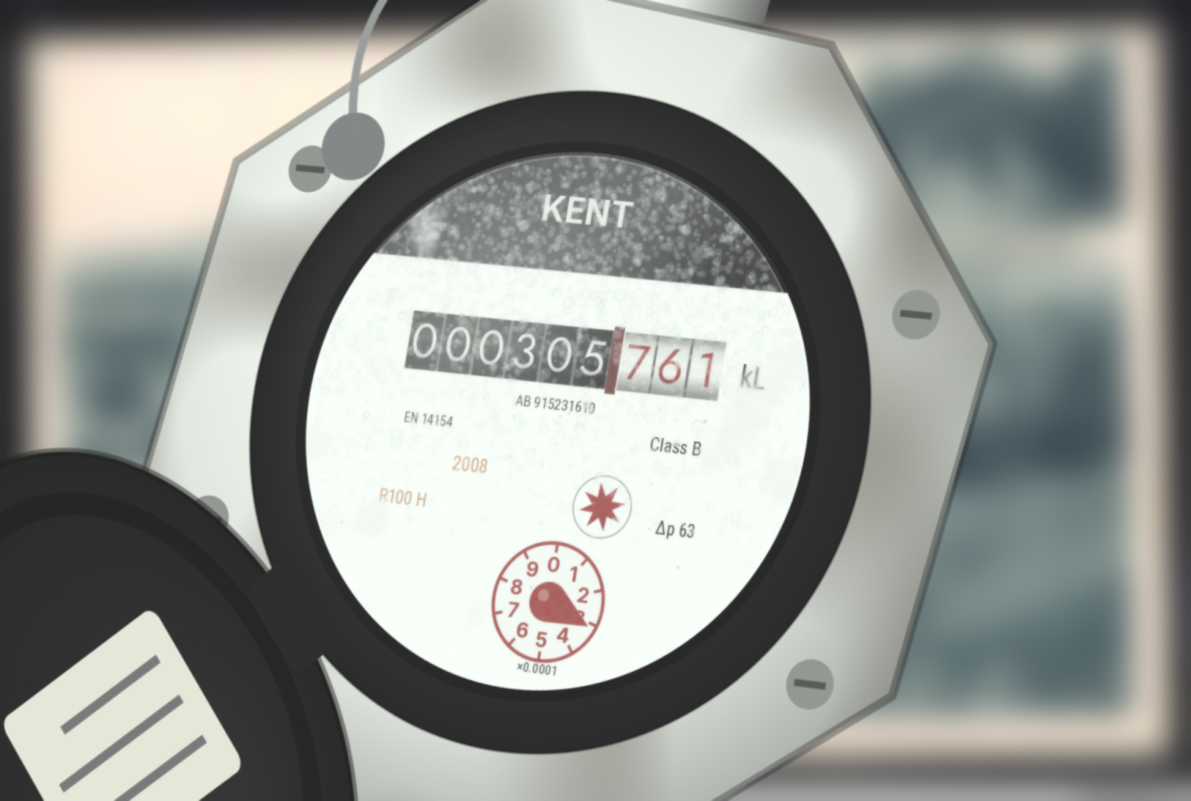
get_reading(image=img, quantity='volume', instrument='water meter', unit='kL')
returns 305.7613 kL
